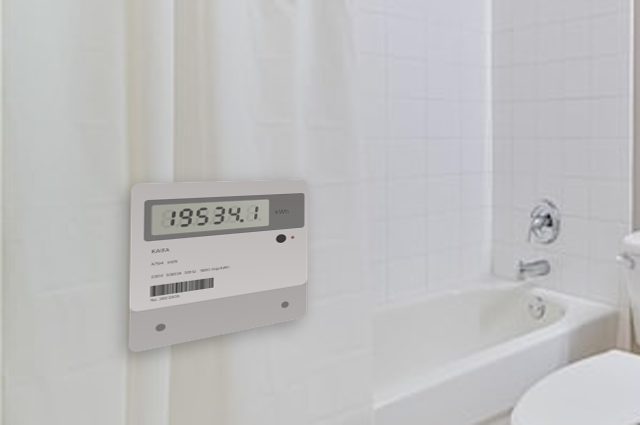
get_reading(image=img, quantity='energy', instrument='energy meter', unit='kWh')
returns 19534.1 kWh
